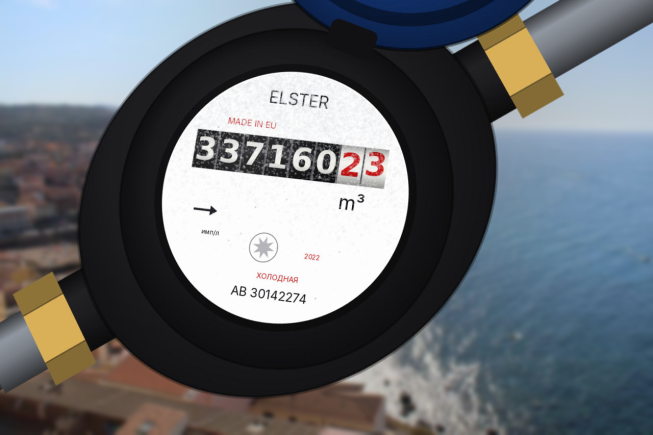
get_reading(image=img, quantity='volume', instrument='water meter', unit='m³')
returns 337160.23 m³
